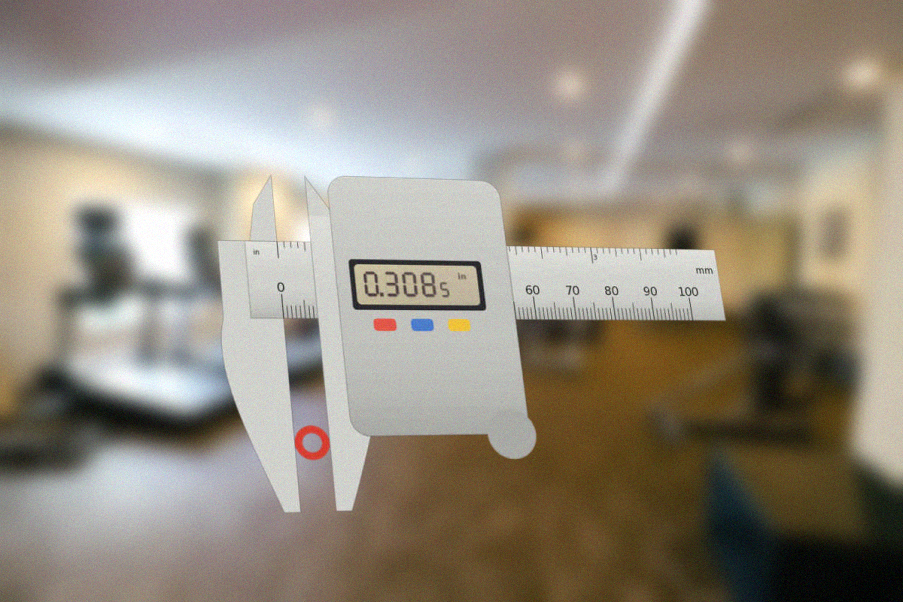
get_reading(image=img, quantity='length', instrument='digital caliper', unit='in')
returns 0.3085 in
